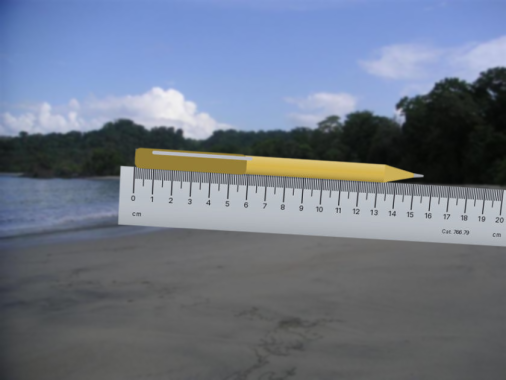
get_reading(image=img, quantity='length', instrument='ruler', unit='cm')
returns 15.5 cm
